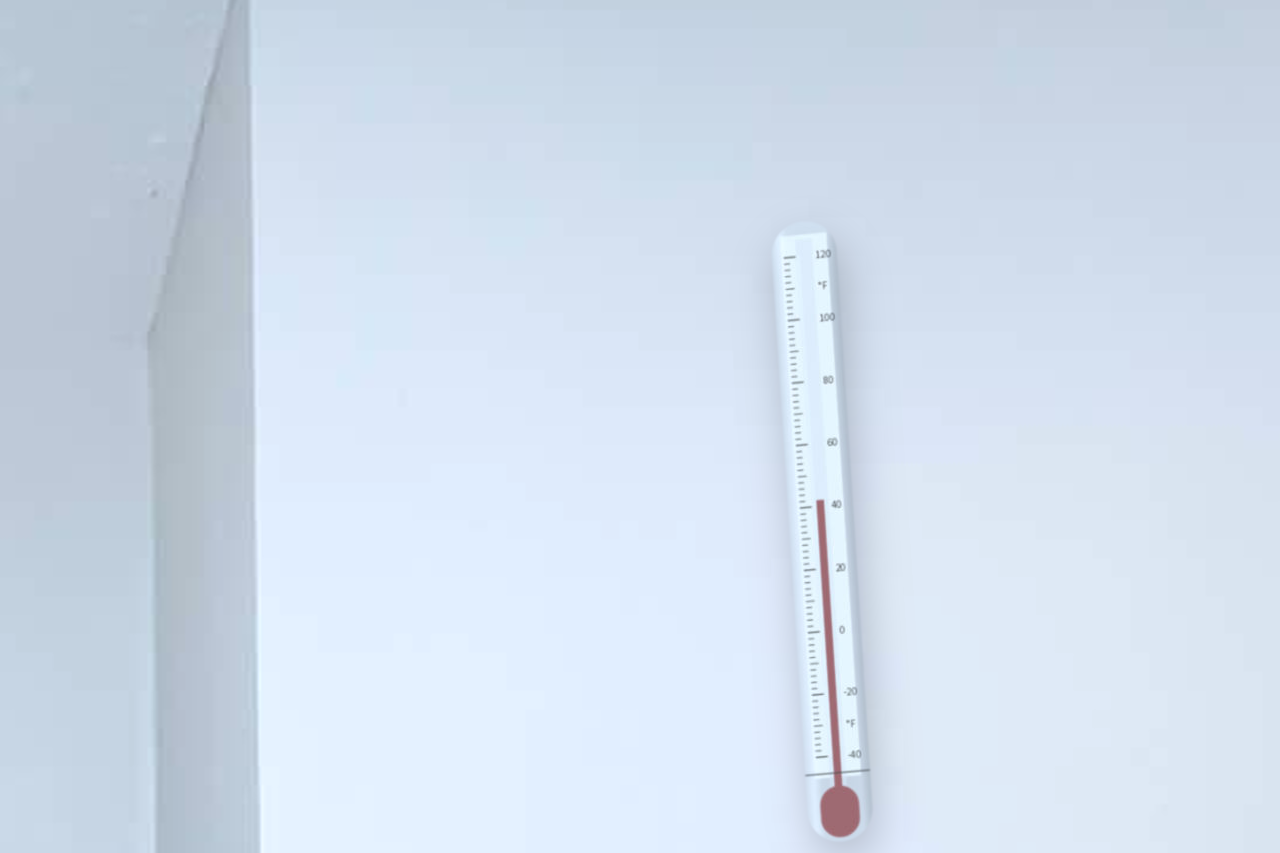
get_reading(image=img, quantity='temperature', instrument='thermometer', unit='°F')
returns 42 °F
